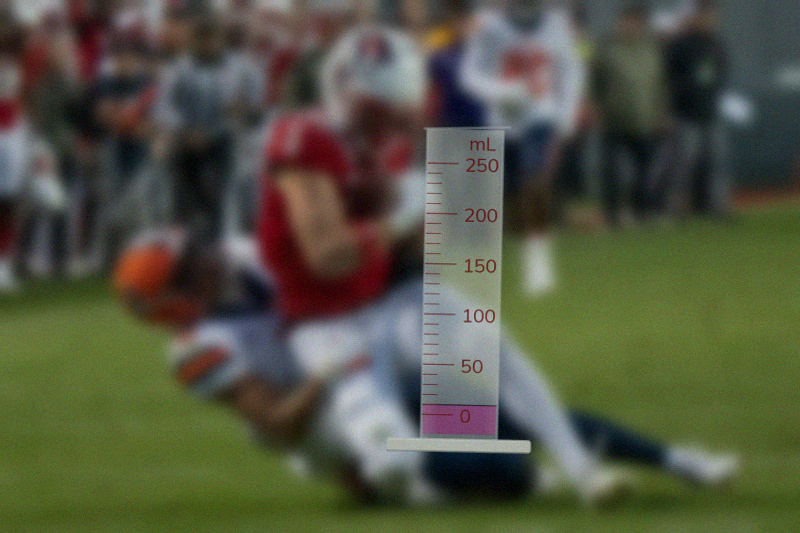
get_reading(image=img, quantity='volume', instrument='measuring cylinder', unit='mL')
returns 10 mL
